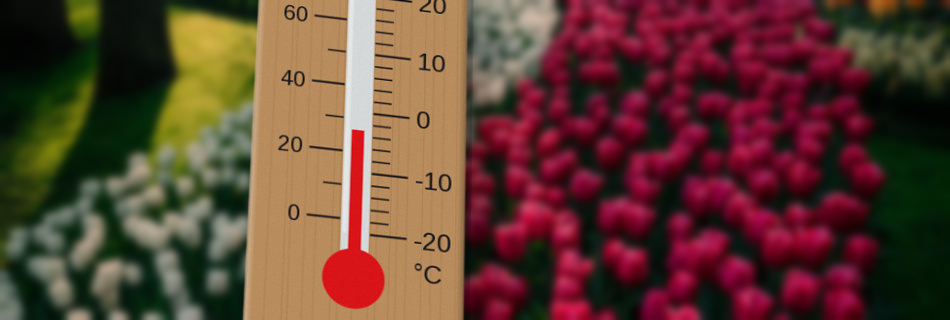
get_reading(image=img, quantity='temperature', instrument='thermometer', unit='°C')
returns -3 °C
